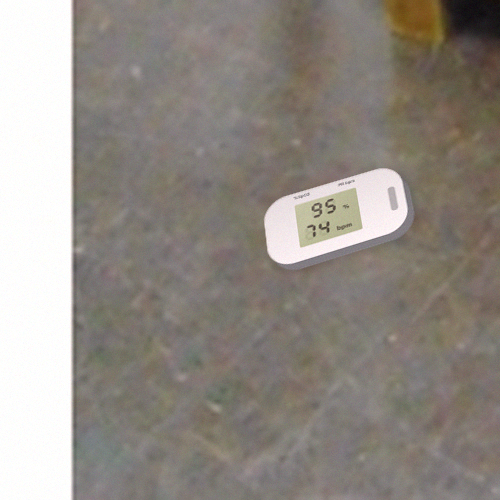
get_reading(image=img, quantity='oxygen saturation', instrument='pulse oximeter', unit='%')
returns 95 %
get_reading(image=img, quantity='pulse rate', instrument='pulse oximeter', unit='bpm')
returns 74 bpm
